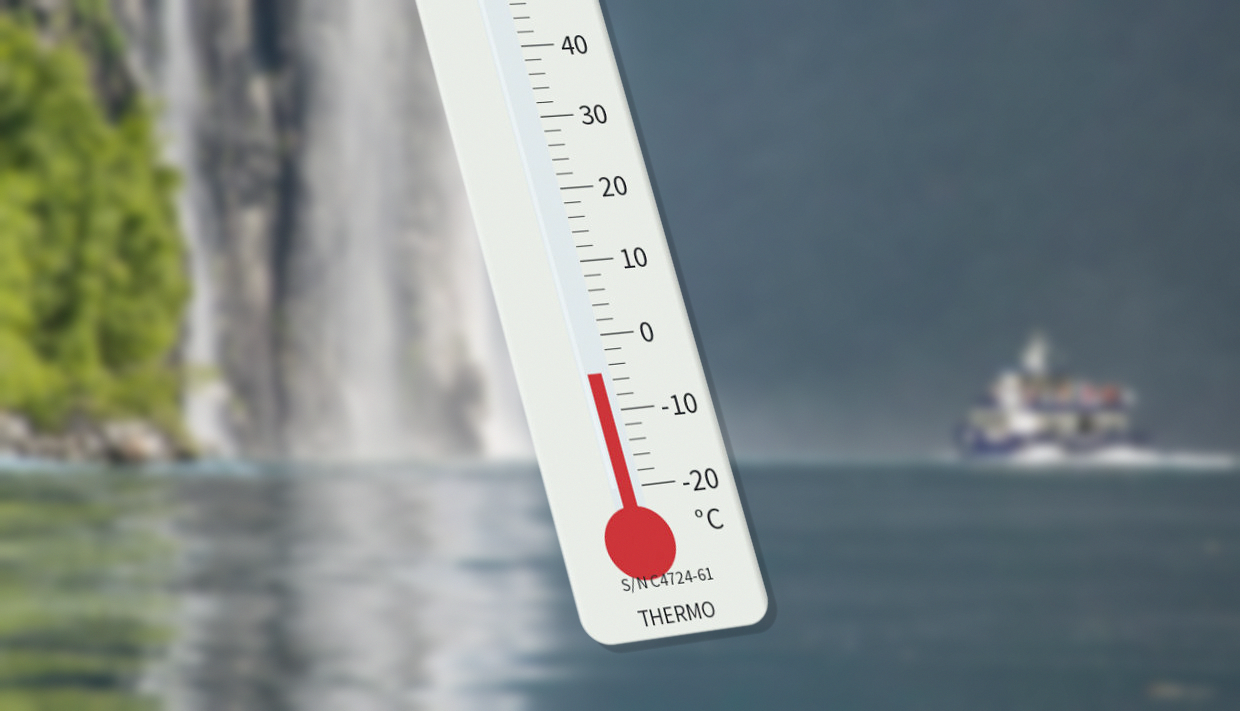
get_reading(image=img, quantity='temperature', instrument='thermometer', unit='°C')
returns -5 °C
